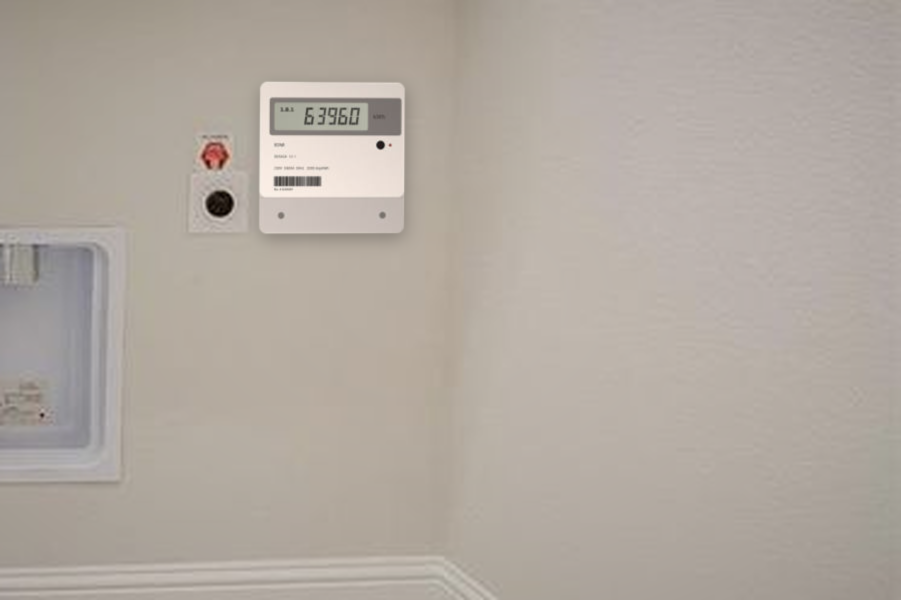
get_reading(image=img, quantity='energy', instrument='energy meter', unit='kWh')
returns 63960 kWh
